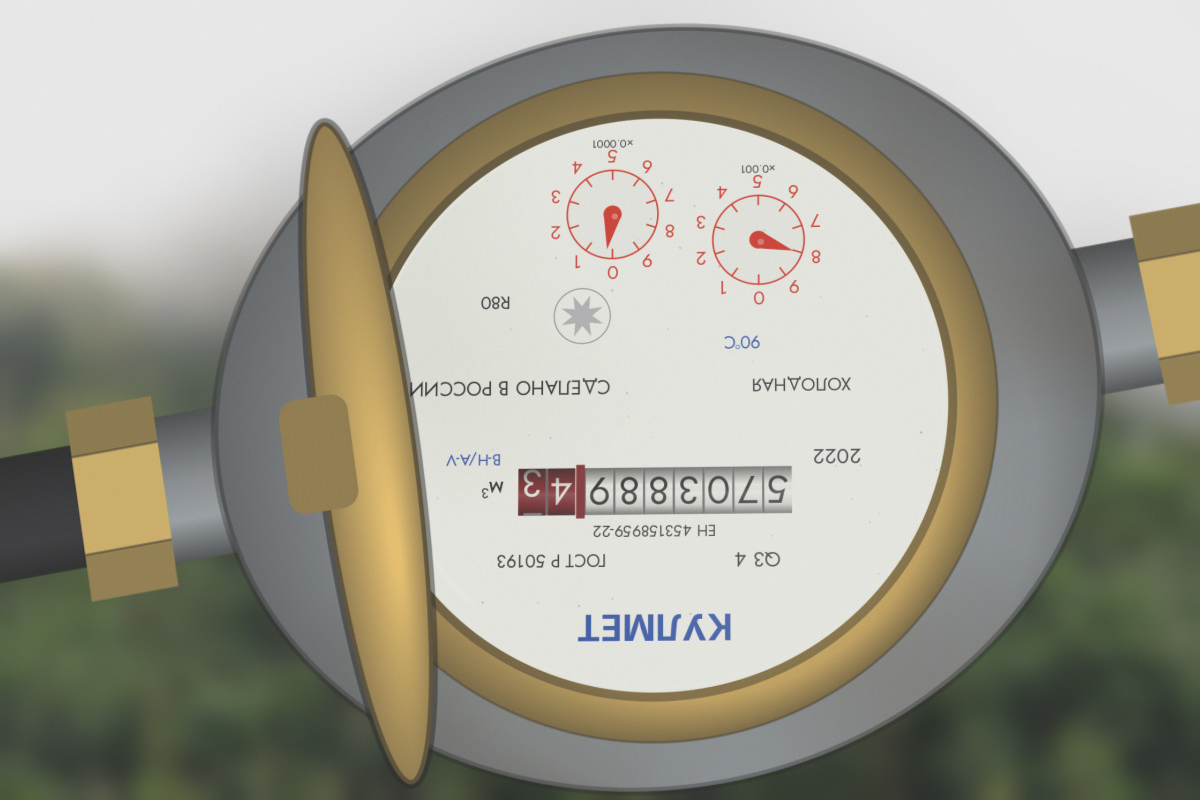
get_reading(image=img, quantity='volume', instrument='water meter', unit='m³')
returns 5703889.4280 m³
